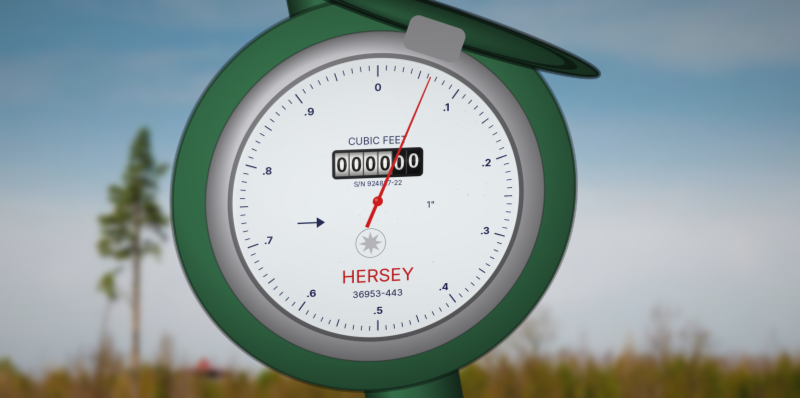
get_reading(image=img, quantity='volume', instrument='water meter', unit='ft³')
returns 0.06 ft³
